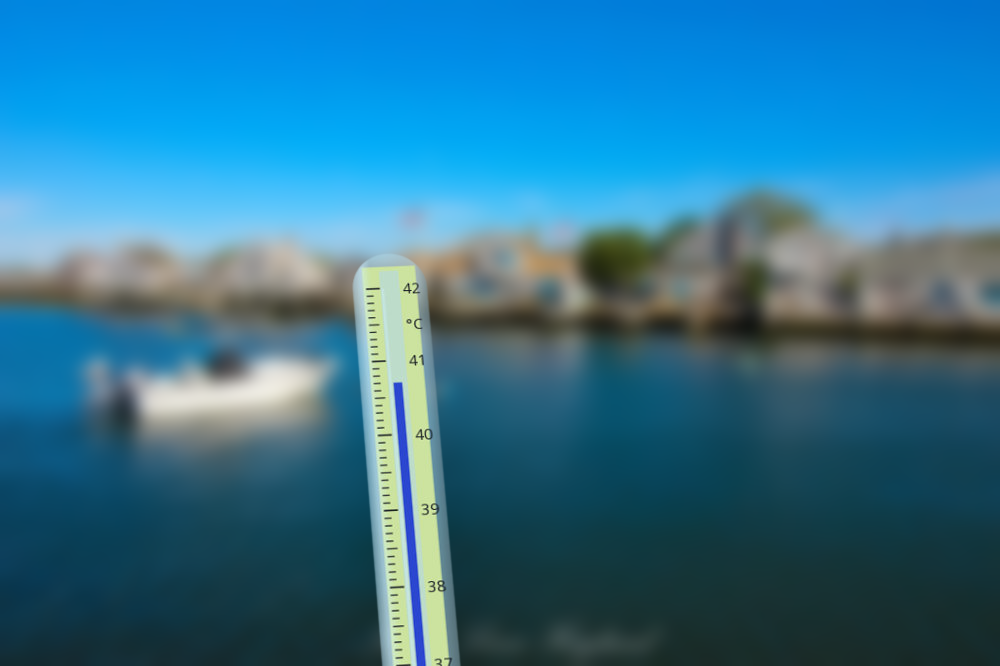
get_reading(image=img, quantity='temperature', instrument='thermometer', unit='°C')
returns 40.7 °C
